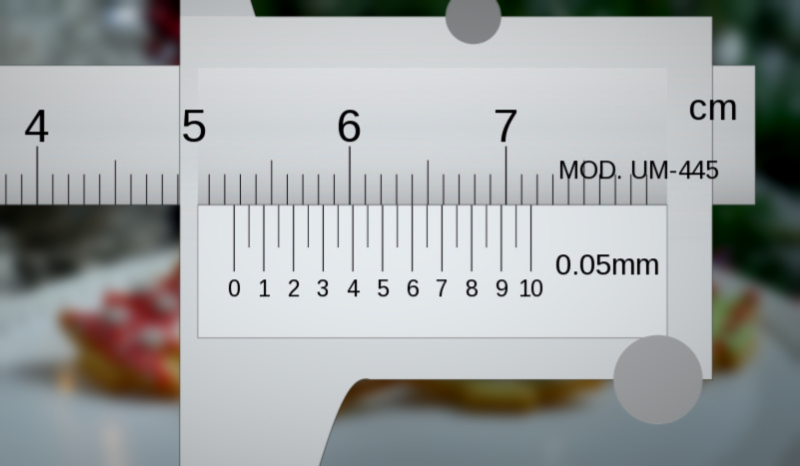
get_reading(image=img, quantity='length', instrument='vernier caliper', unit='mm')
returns 52.6 mm
